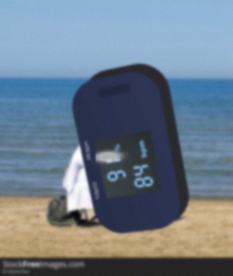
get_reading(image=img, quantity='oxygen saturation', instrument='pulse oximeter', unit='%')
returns 91 %
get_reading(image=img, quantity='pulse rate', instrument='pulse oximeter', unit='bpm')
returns 84 bpm
